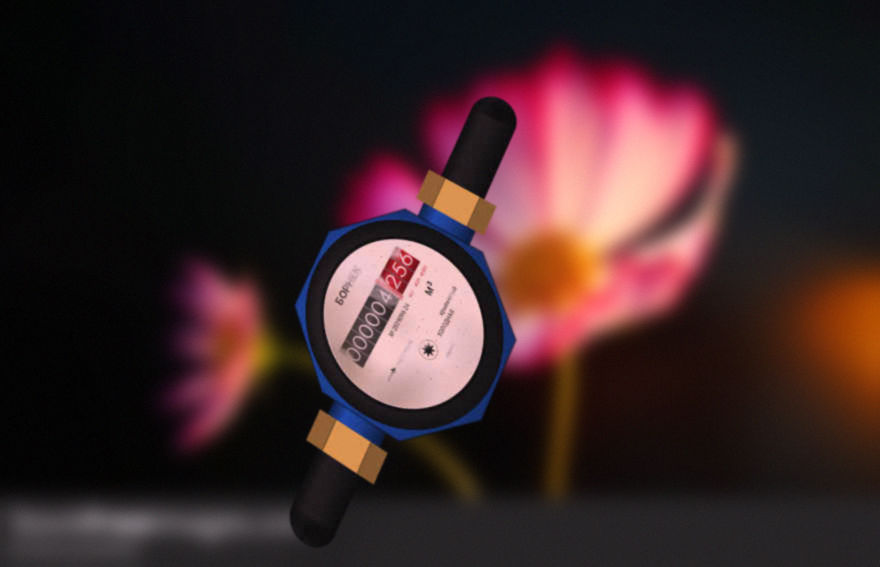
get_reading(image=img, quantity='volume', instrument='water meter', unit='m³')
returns 4.256 m³
